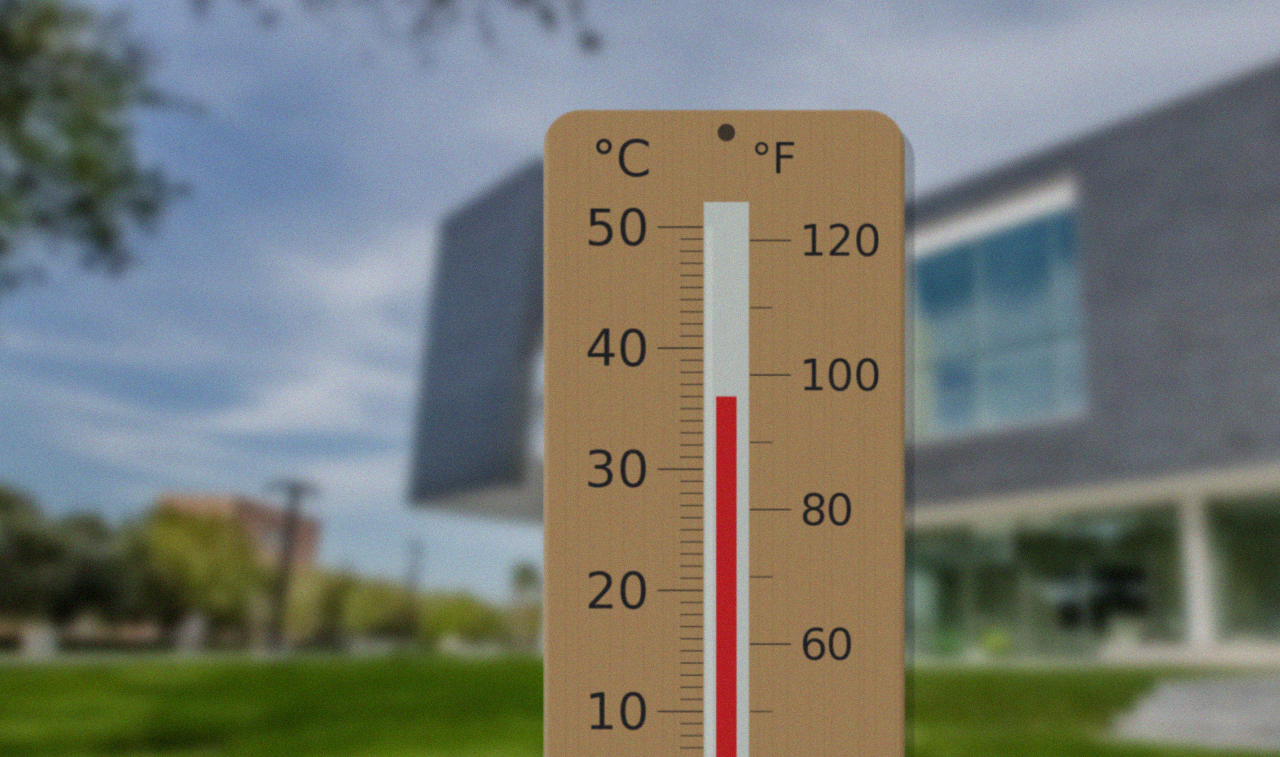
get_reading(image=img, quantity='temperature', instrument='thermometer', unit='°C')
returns 36 °C
